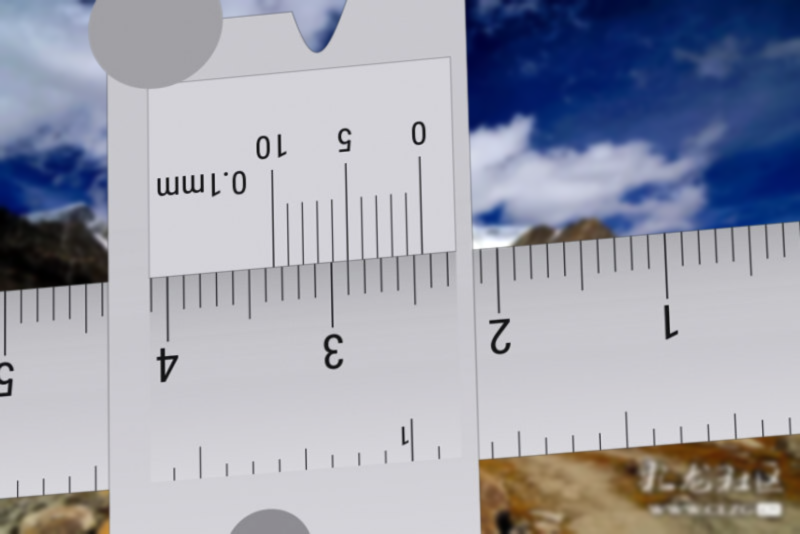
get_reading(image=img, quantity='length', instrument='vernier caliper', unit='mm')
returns 24.5 mm
